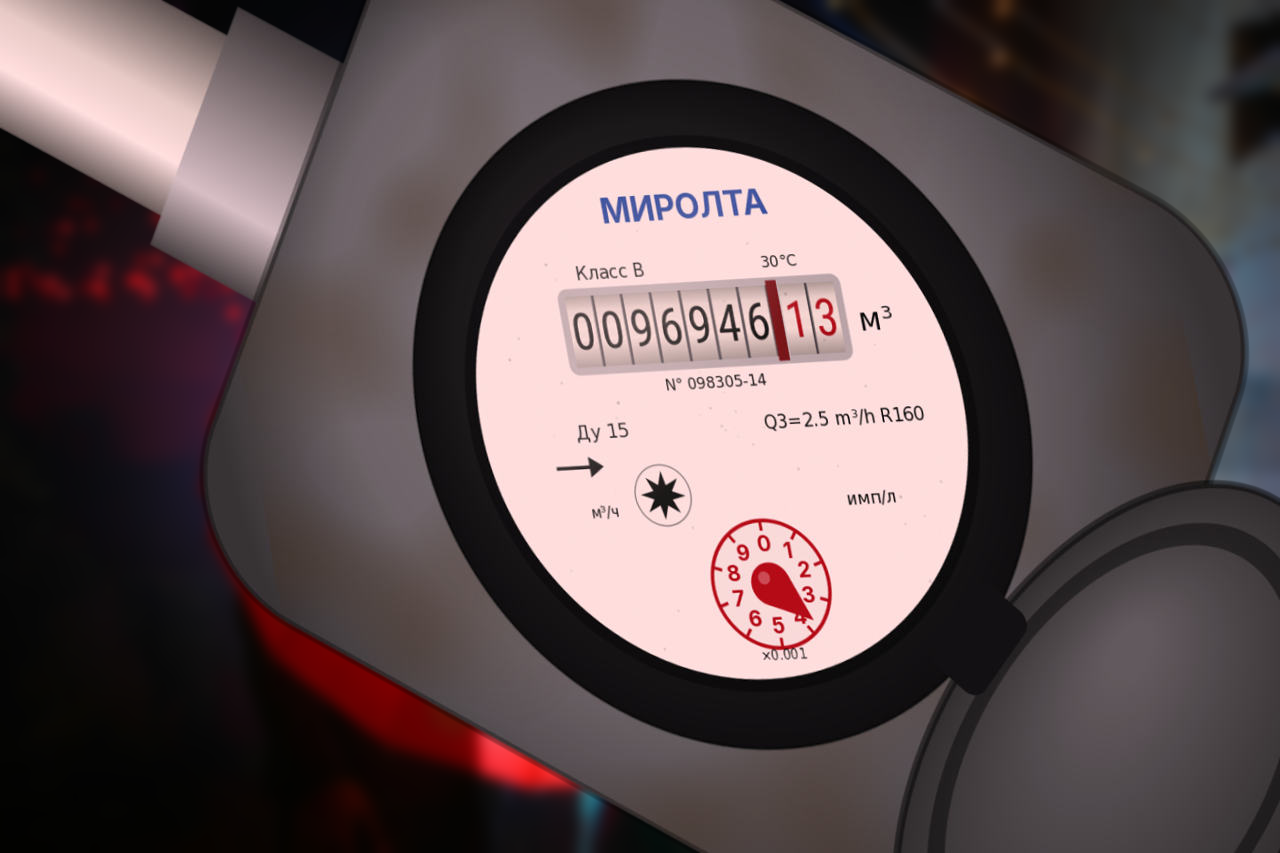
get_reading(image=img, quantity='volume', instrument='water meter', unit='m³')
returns 96946.133 m³
